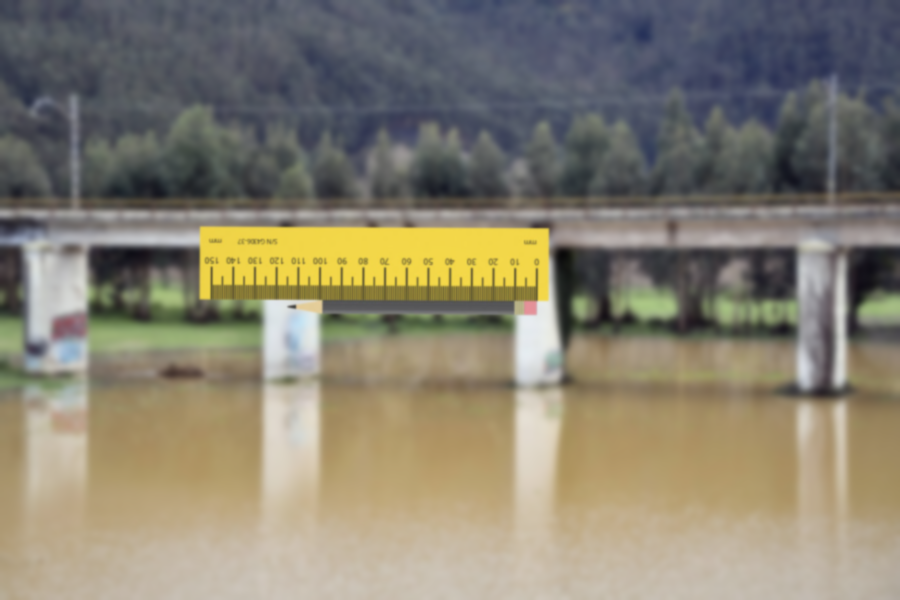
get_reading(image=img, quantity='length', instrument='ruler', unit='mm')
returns 115 mm
